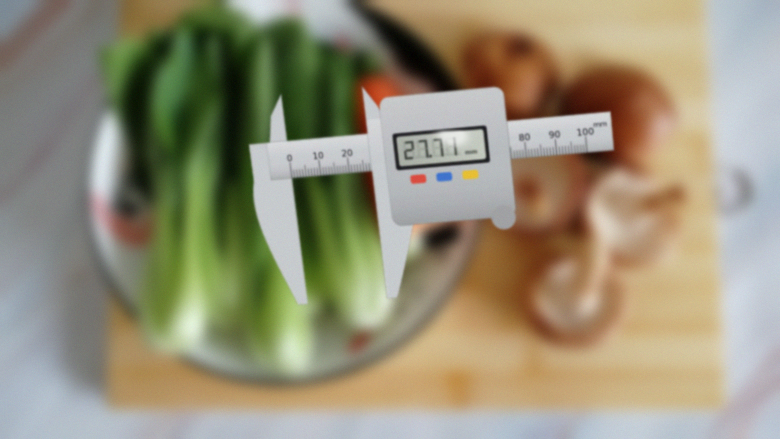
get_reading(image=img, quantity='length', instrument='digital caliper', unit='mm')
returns 27.71 mm
